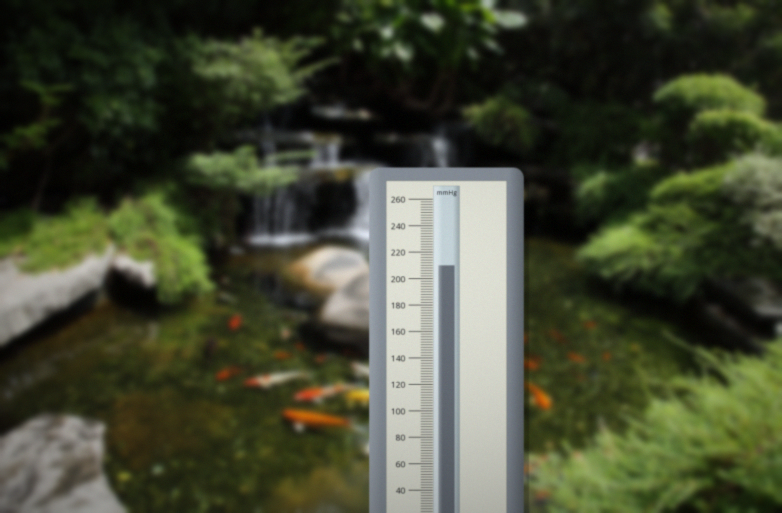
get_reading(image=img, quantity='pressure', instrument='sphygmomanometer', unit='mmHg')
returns 210 mmHg
